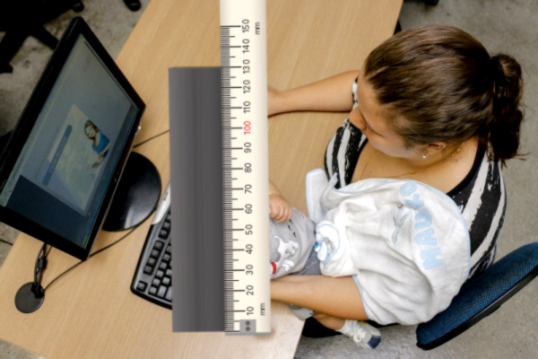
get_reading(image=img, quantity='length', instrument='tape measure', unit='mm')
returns 130 mm
